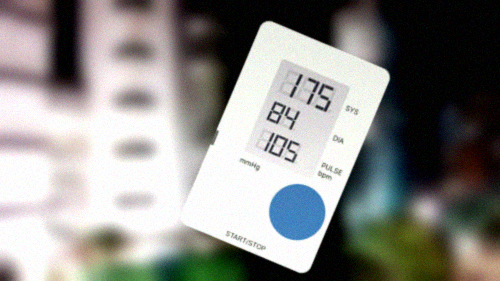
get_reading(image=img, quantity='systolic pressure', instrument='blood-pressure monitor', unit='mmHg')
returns 175 mmHg
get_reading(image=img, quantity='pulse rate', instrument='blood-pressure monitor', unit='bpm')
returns 105 bpm
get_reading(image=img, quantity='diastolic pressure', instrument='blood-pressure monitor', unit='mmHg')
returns 84 mmHg
